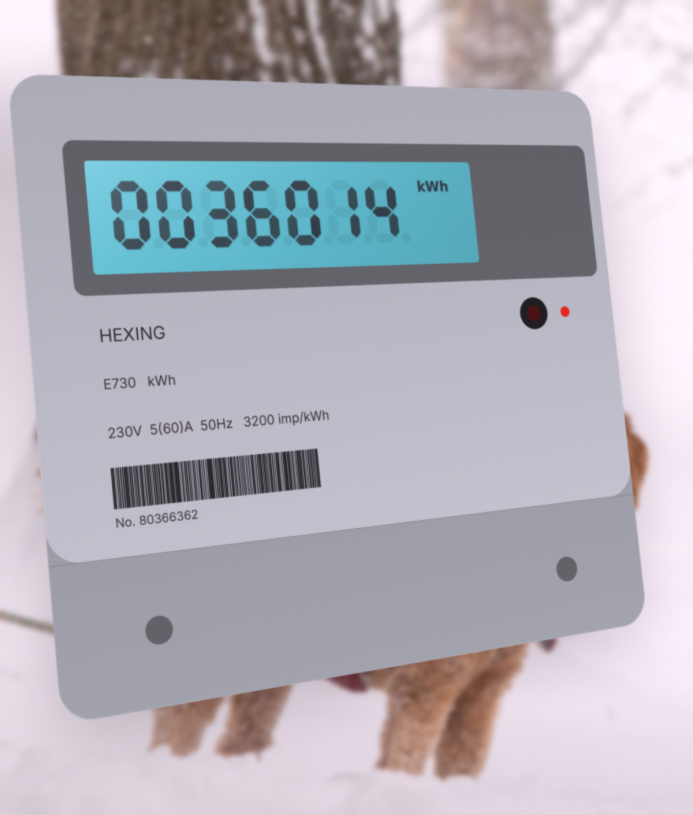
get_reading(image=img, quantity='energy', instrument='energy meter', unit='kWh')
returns 36014 kWh
